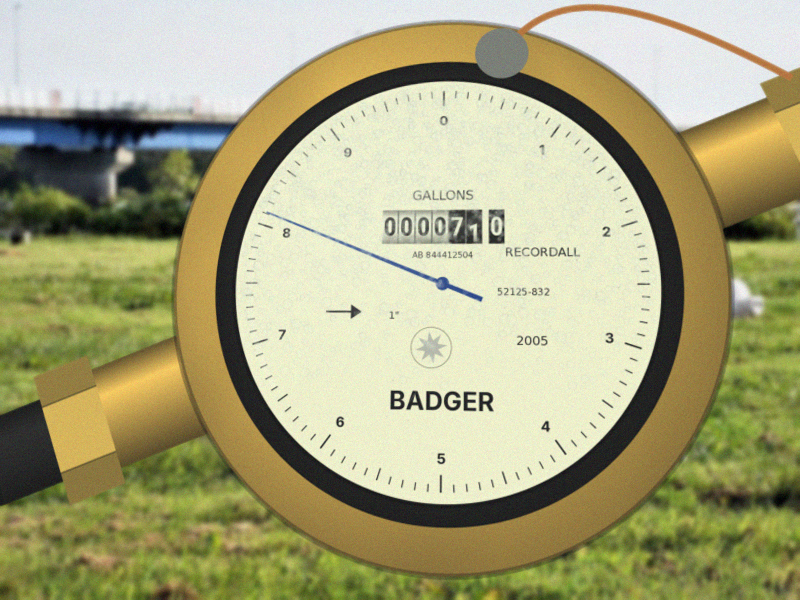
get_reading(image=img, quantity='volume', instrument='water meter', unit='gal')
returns 708.1 gal
